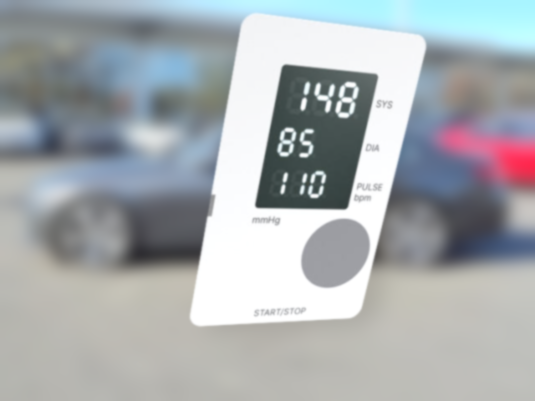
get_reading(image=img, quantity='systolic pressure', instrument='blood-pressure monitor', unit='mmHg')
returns 148 mmHg
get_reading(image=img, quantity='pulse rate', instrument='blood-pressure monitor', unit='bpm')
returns 110 bpm
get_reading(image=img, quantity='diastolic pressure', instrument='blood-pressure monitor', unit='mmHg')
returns 85 mmHg
